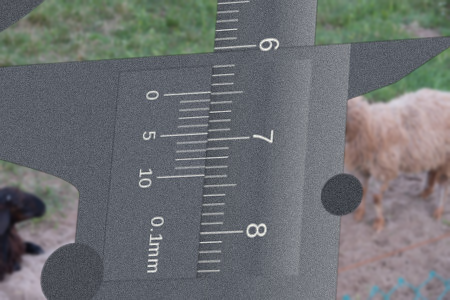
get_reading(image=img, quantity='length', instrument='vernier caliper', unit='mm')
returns 64.8 mm
